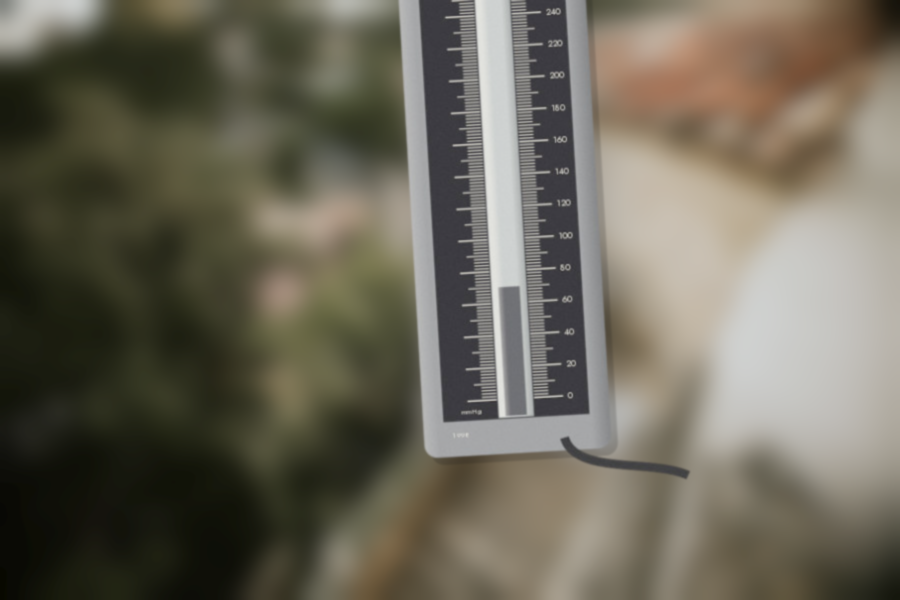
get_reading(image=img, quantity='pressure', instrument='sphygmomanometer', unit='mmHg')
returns 70 mmHg
